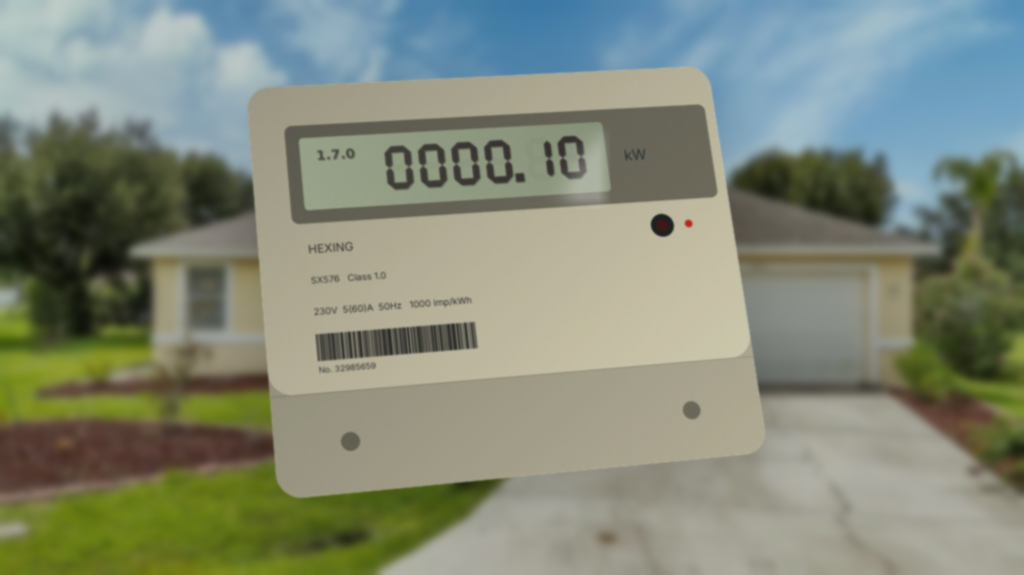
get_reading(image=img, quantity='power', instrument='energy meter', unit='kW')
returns 0.10 kW
